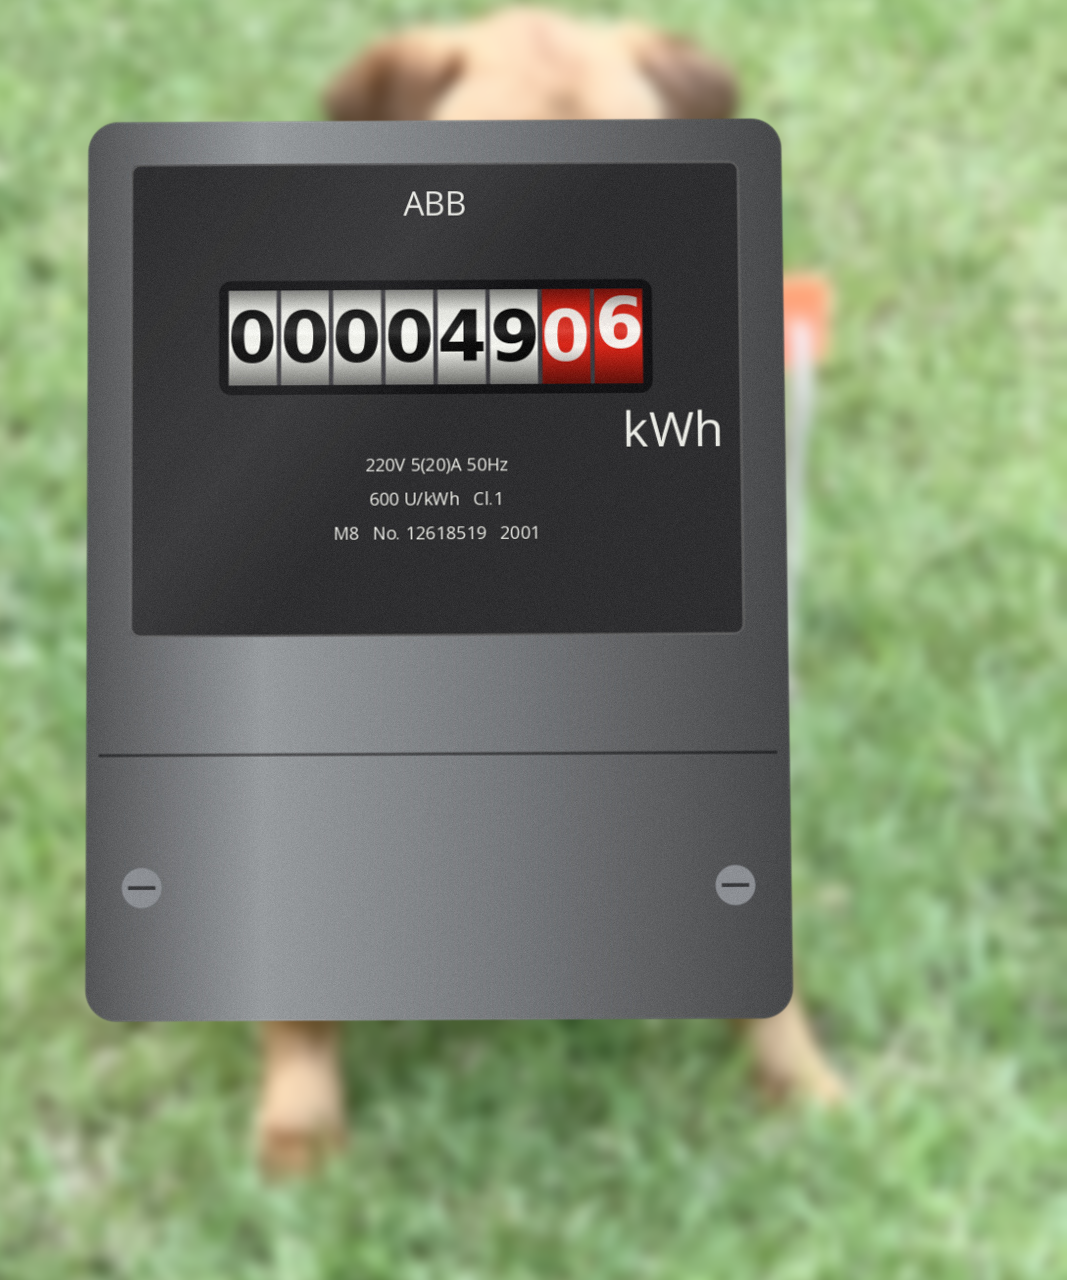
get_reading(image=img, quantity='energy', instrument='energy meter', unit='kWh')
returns 49.06 kWh
